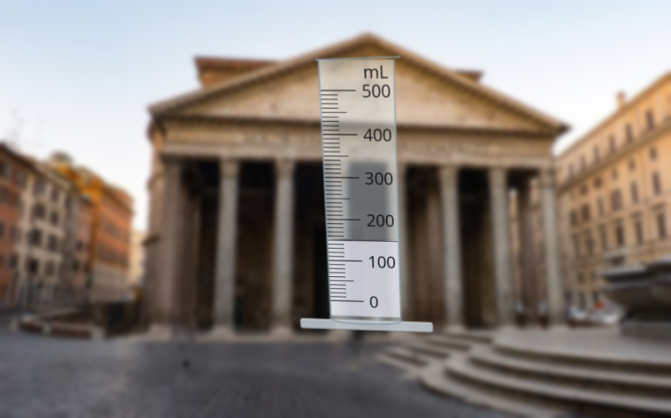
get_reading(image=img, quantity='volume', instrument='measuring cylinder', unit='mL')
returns 150 mL
